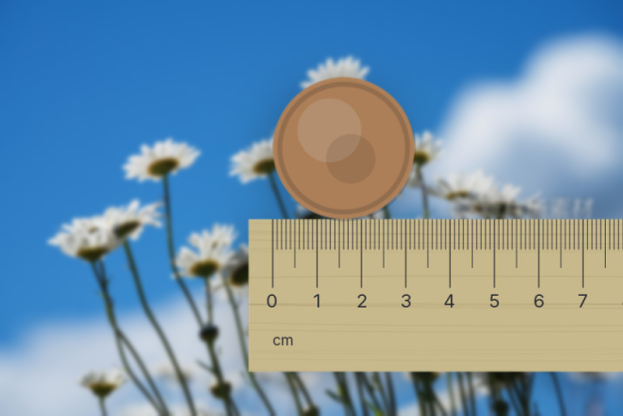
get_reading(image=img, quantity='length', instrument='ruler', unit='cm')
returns 3.2 cm
